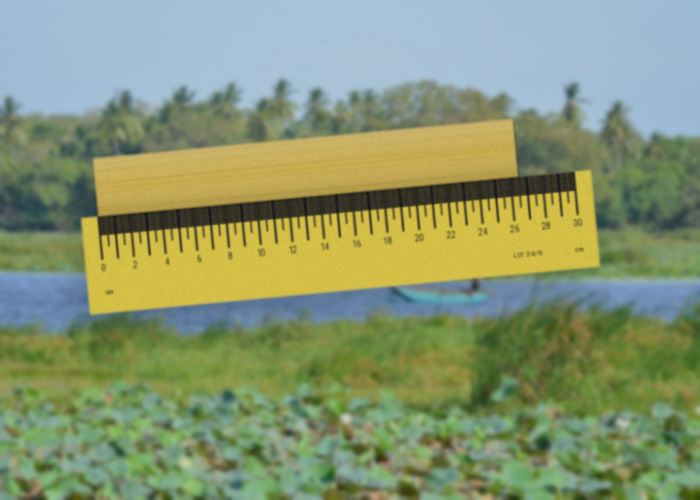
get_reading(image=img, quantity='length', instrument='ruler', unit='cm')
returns 26.5 cm
